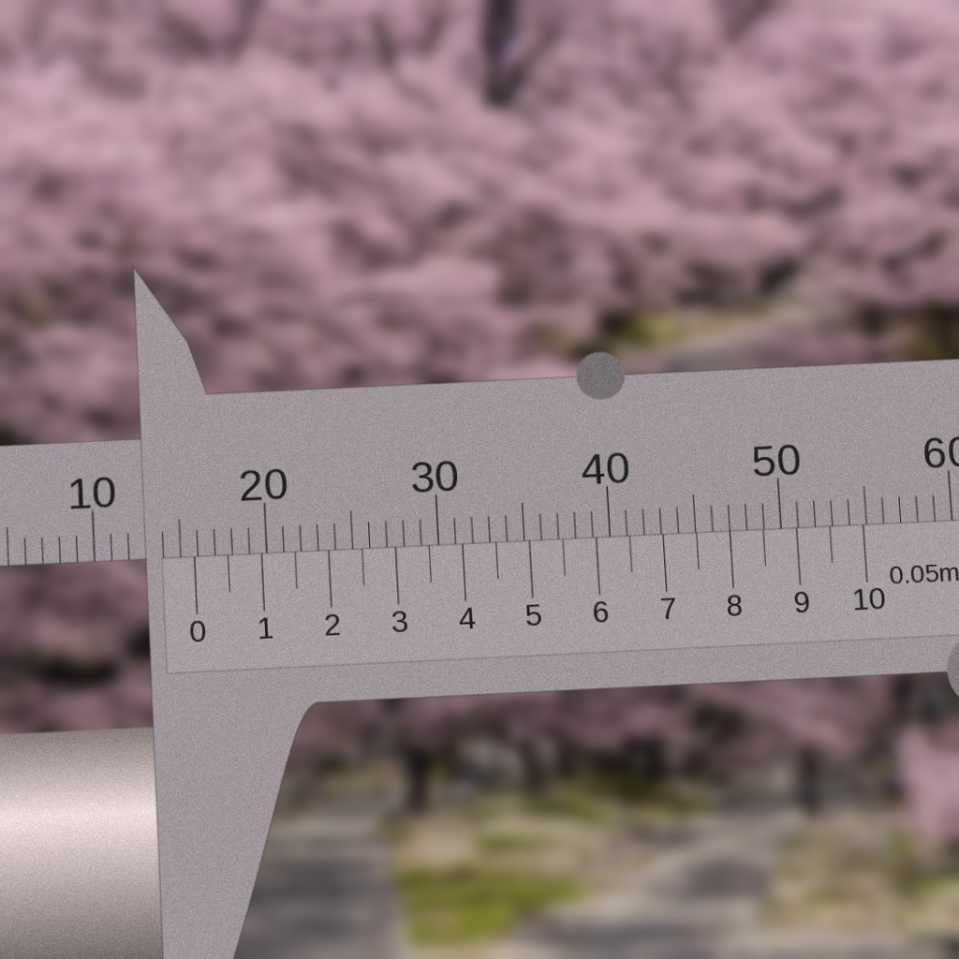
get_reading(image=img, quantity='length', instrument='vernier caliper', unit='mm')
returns 15.8 mm
